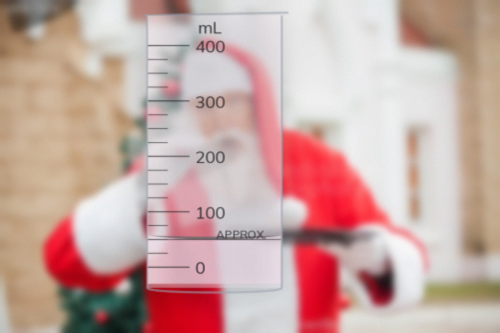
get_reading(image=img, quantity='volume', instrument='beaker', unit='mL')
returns 50 mL
